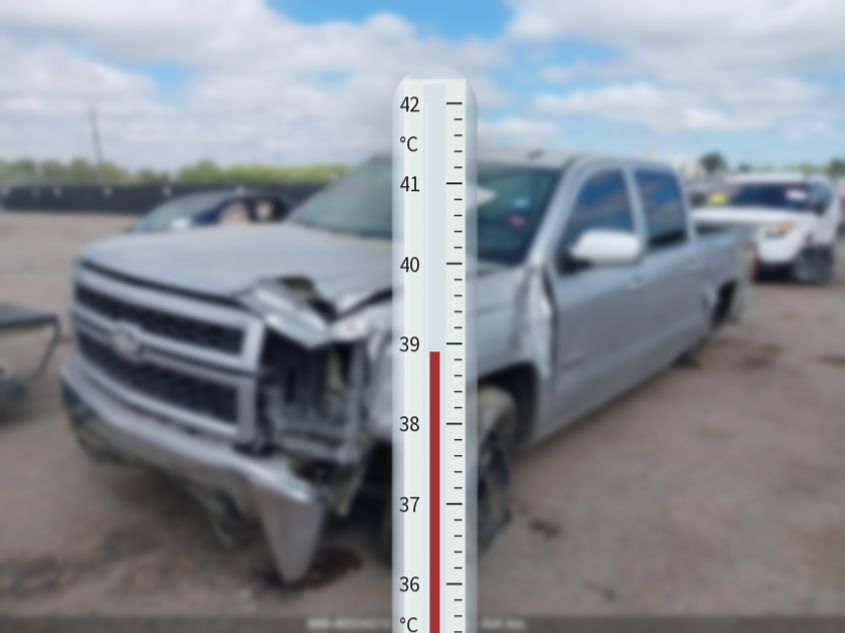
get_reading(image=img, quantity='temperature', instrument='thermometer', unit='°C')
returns 38.9 °C
